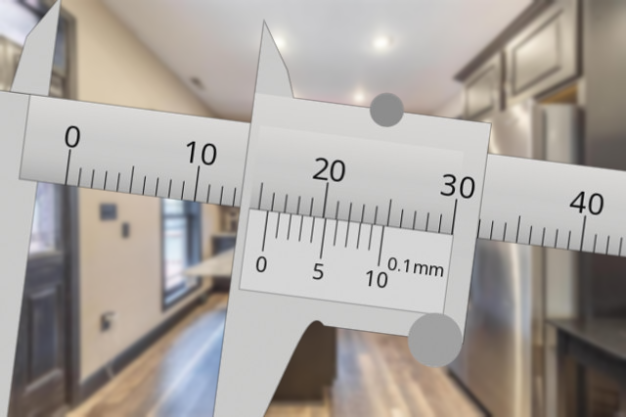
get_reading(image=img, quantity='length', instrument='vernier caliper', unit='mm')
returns 15.7 mm
